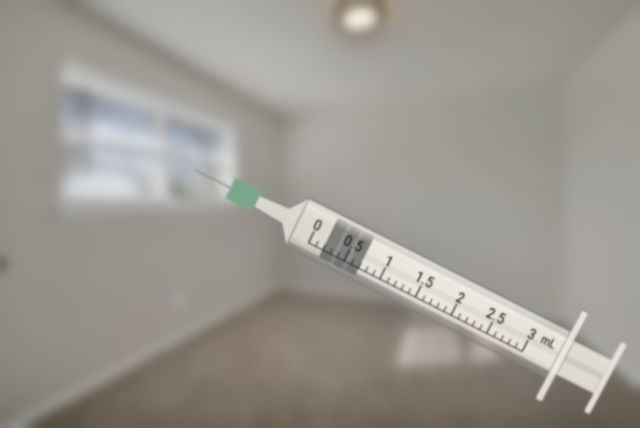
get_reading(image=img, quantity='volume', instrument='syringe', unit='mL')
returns 0.2 mL
